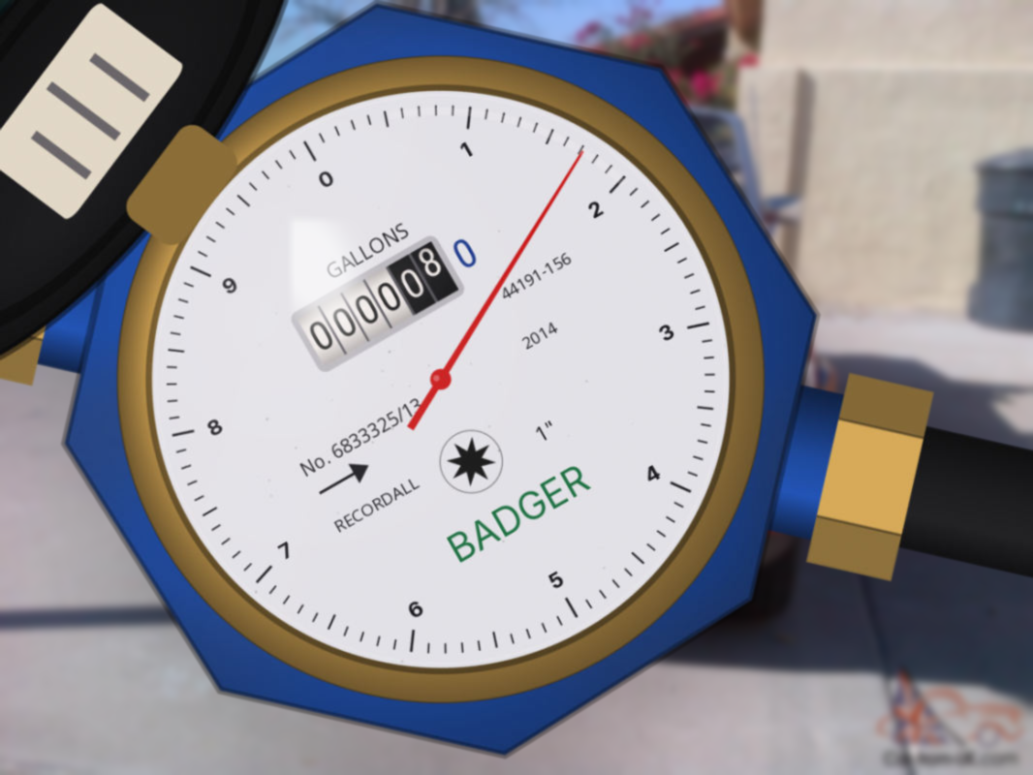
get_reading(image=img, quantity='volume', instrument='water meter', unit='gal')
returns 81.7 gal
